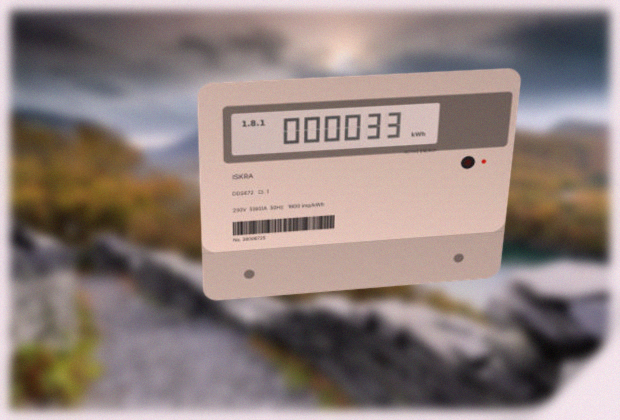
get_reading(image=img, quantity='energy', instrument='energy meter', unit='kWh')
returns 33 kWh
